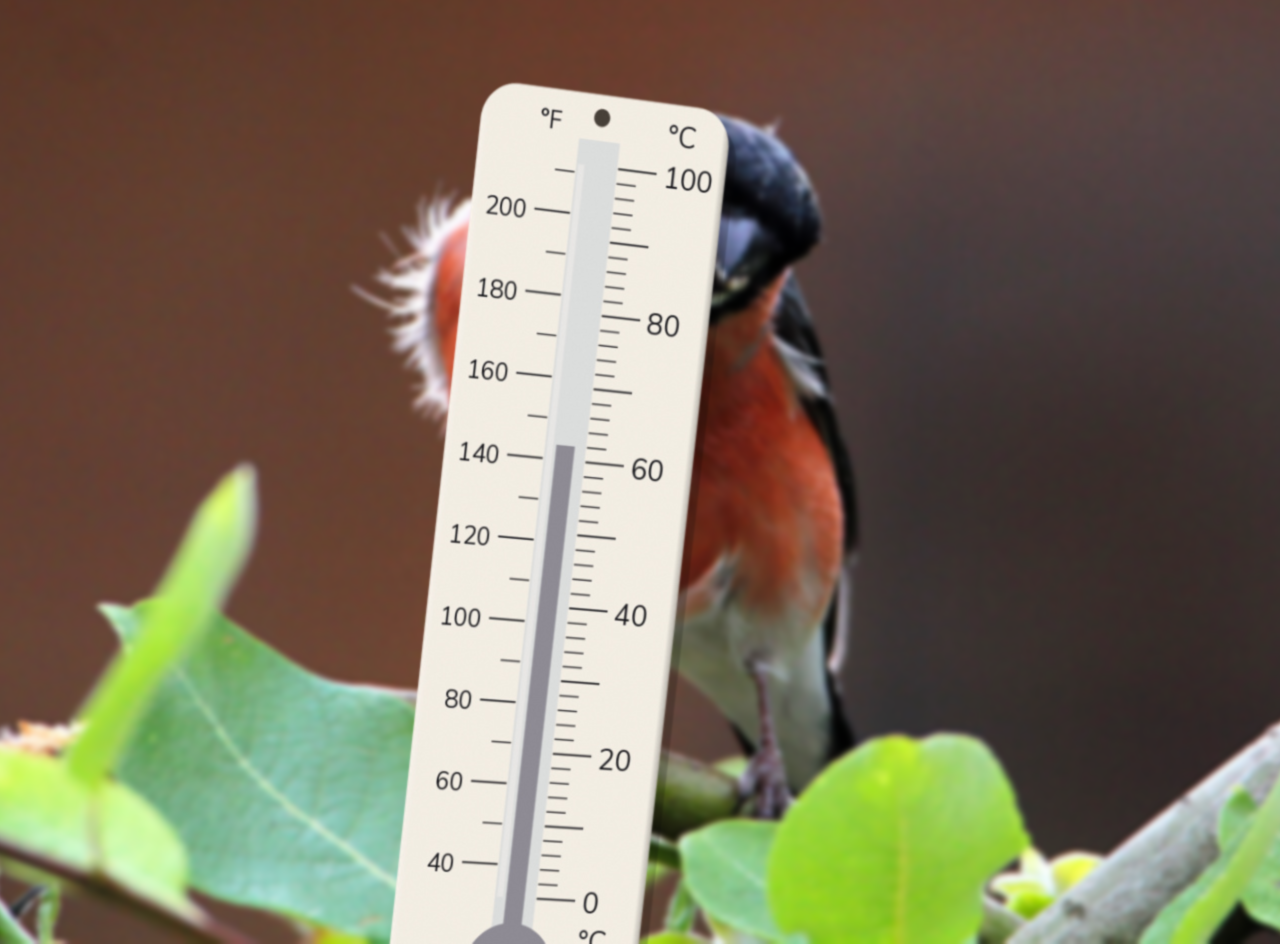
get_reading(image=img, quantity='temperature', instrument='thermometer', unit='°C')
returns 62 °C
